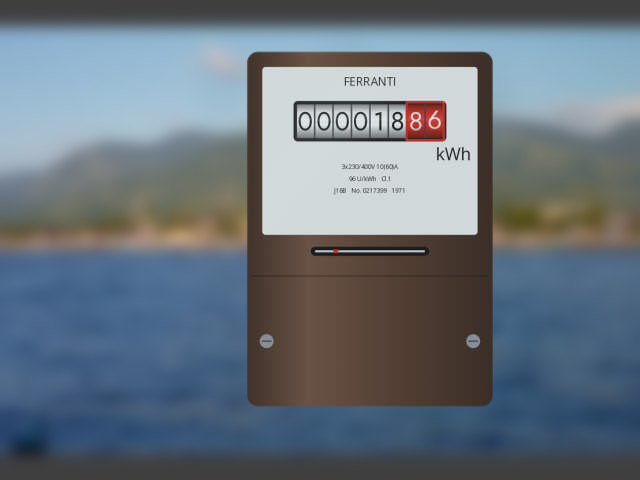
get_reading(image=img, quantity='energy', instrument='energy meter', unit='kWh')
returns 18.86 kWh
